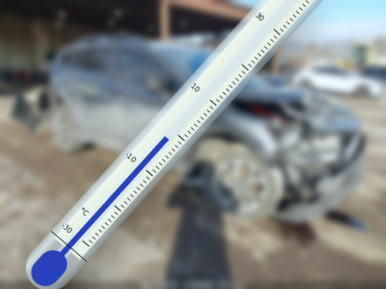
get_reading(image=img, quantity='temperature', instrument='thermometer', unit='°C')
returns -2 °C
